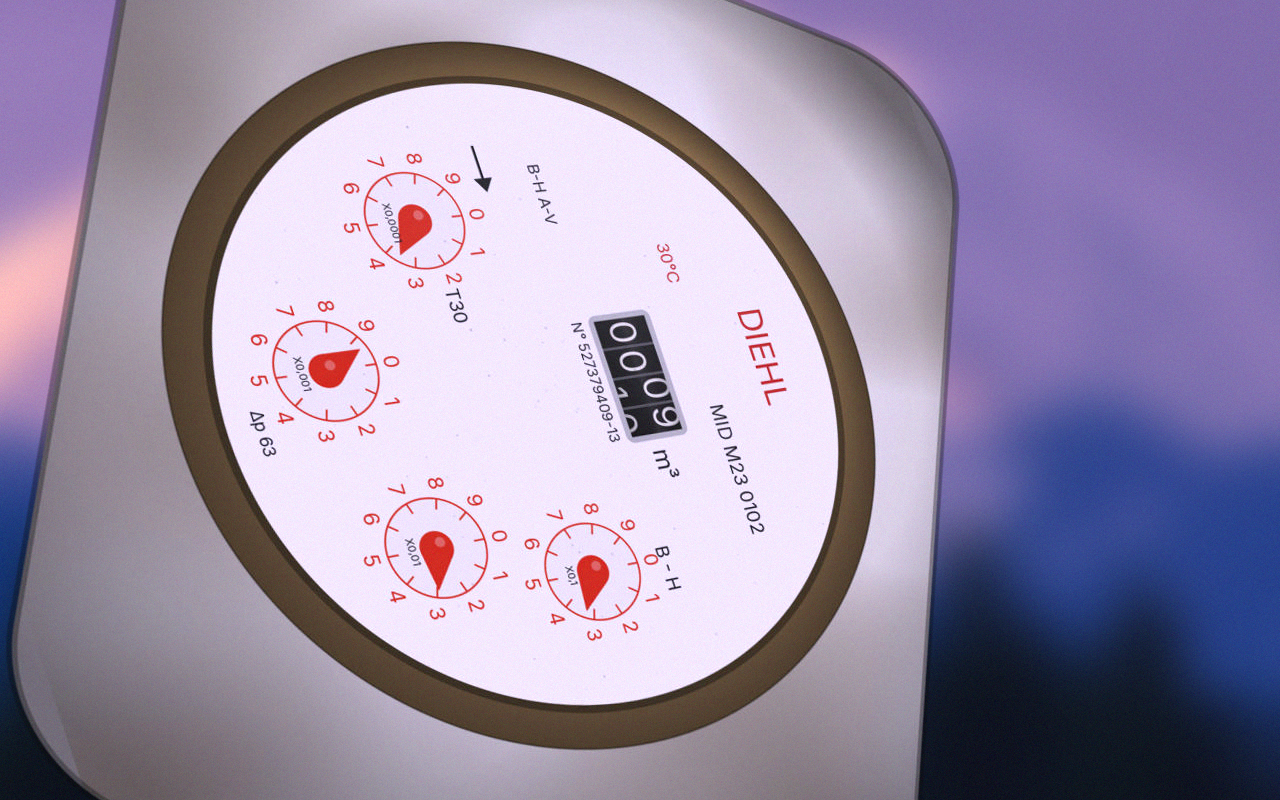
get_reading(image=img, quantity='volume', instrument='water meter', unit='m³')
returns 9.3293 m³
